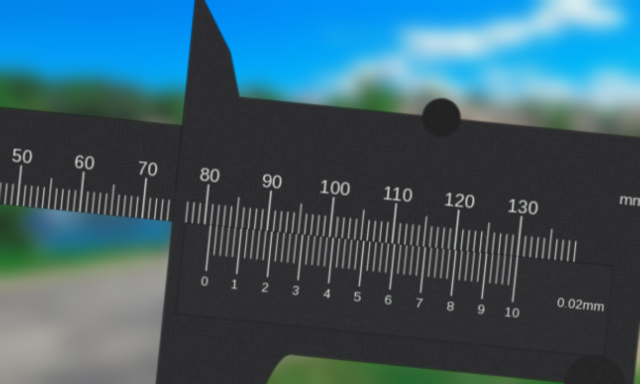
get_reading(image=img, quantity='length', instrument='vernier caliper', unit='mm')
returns 81.0 mm
